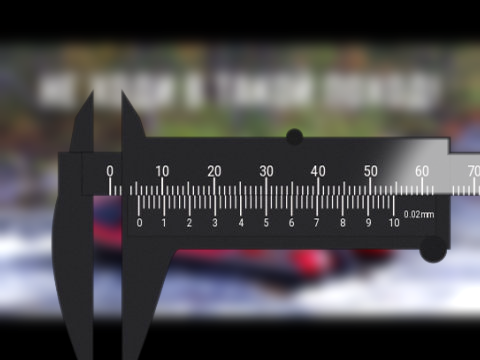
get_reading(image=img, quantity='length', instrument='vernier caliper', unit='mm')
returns 5.5 mm
